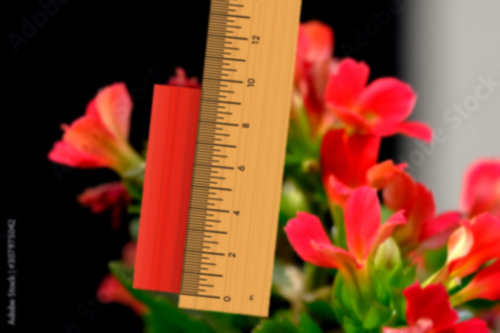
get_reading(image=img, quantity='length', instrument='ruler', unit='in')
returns 9.5 in
